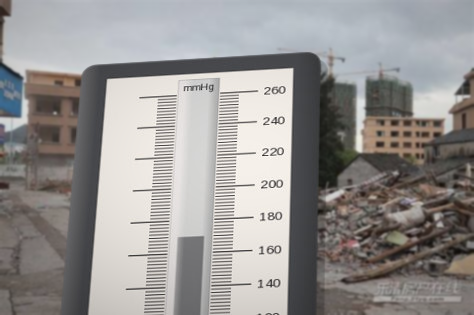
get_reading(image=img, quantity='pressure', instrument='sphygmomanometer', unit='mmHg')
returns 170 mmHg
